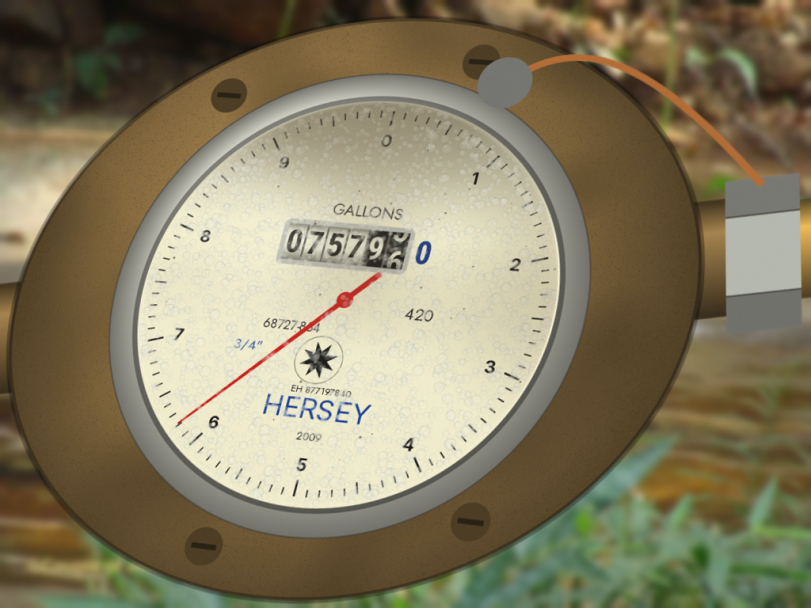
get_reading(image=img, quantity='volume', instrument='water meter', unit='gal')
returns 757956.2 gal
